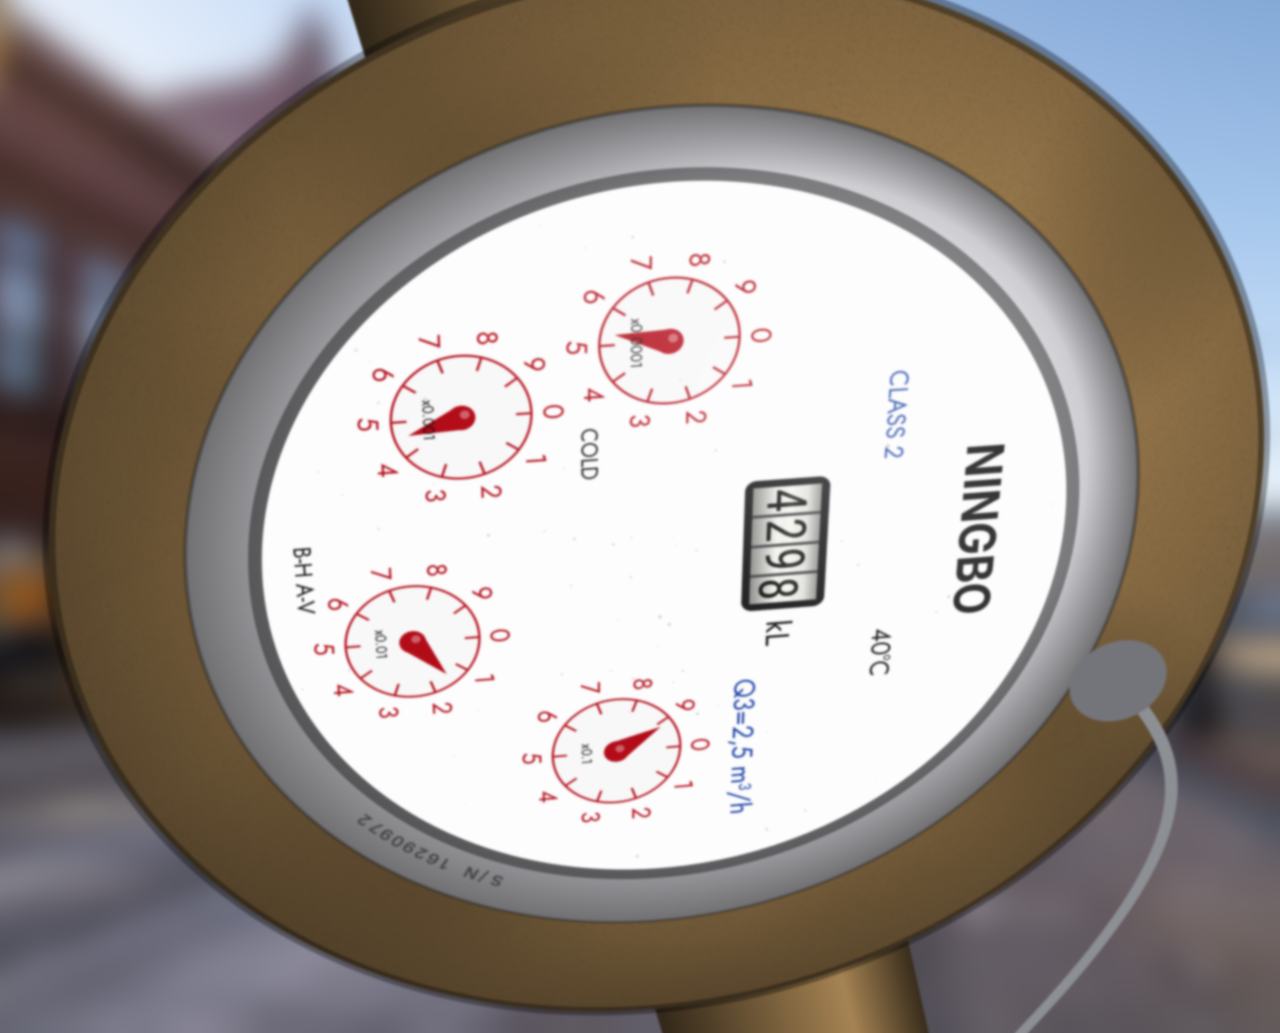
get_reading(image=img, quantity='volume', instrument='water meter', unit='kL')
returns 4297.9145 kL
